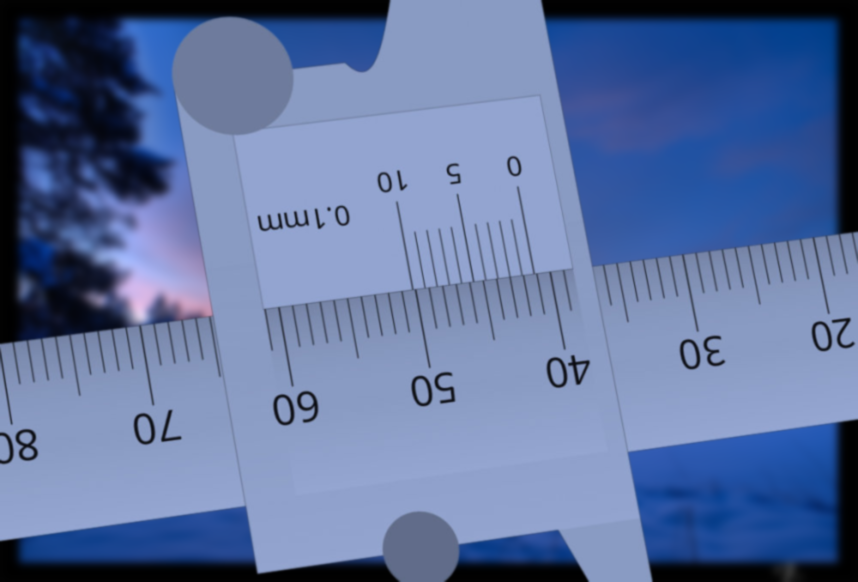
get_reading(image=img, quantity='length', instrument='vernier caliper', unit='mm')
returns 41.2 mm
